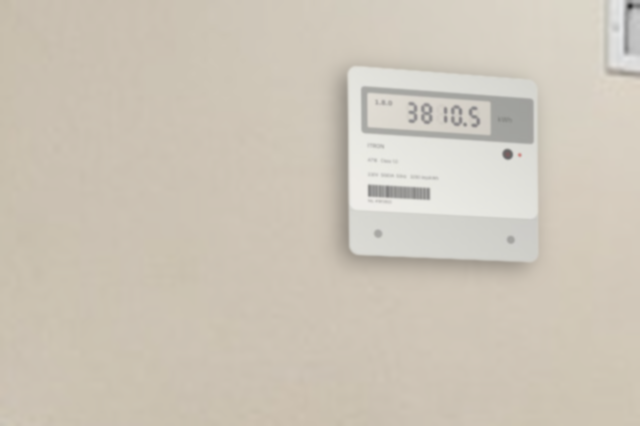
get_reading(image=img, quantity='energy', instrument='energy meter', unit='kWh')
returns 3810.5 kWh
